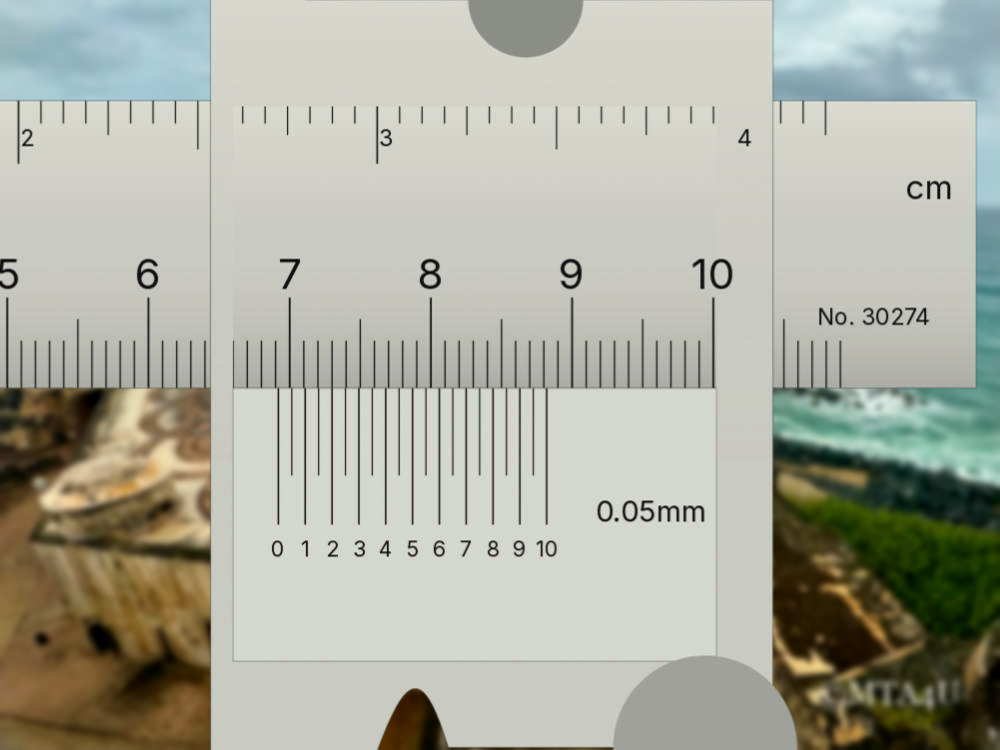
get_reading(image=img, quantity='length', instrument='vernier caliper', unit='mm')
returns 69.2 mm
